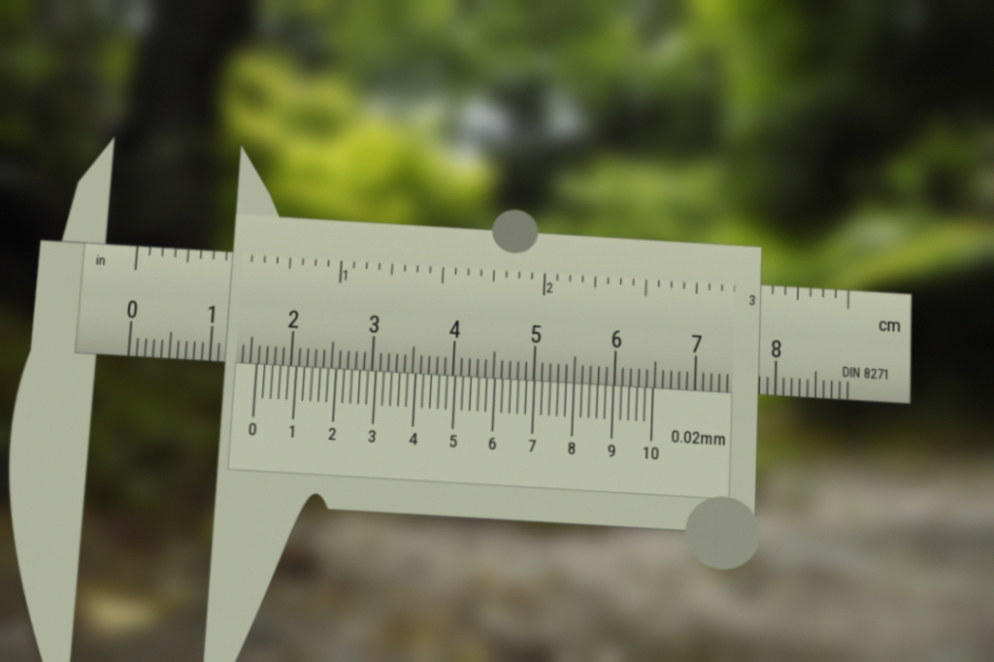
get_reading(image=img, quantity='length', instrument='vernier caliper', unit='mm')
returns 15.8 mm
